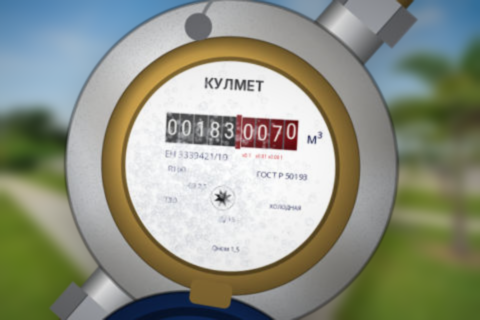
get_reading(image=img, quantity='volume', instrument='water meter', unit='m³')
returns 183.0070 m³
